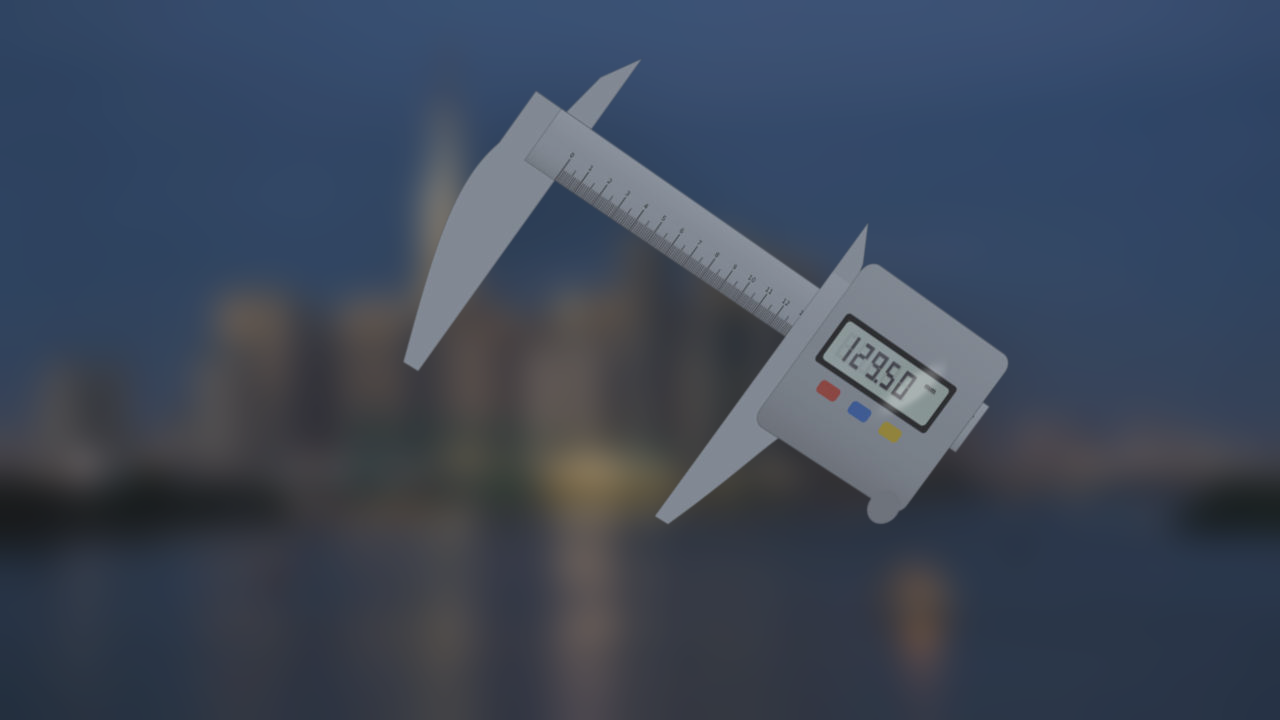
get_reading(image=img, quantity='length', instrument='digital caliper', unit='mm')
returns 129.50 mm
